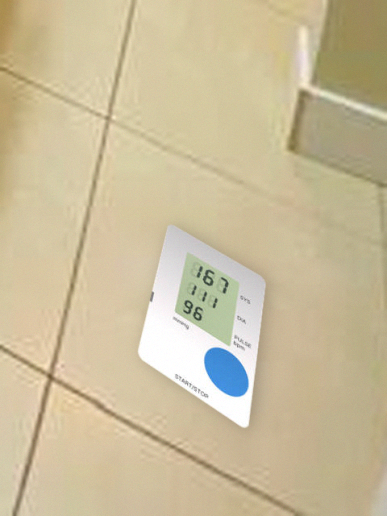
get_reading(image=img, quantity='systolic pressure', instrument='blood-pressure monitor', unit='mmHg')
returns 167 mmHg
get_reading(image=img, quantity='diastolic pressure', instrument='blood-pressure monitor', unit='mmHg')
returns 111 mmHg
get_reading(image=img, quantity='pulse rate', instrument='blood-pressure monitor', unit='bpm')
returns 96 bpm
